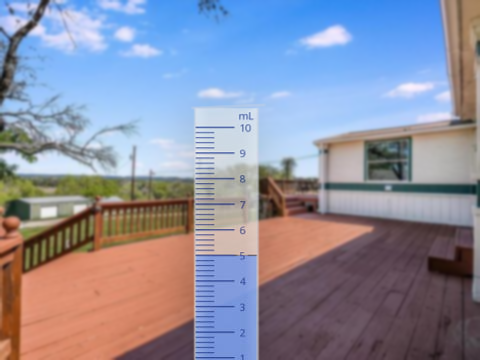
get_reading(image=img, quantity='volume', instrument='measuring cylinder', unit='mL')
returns 5 mL
